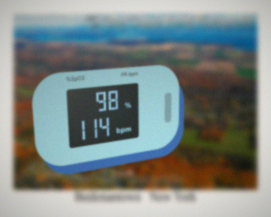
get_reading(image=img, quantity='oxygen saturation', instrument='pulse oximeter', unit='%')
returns 98 %
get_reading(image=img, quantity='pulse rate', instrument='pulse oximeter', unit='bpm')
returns 114 bpm
